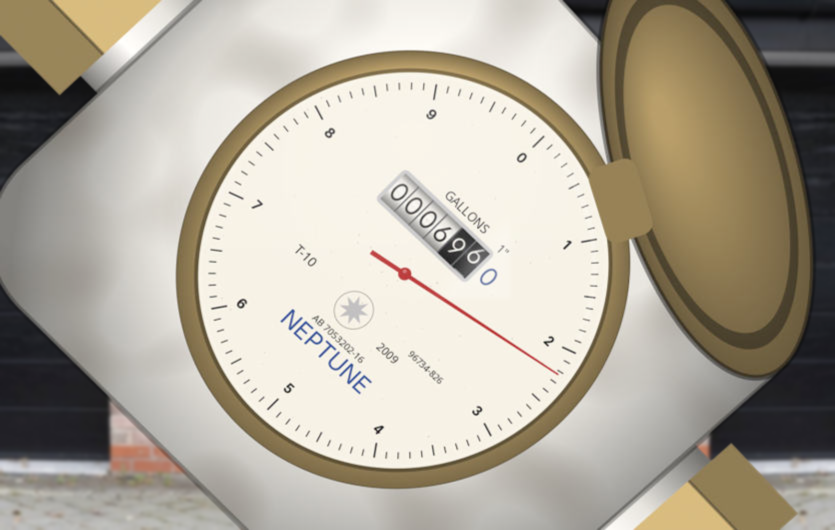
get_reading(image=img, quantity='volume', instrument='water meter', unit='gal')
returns 6962.2 gal
